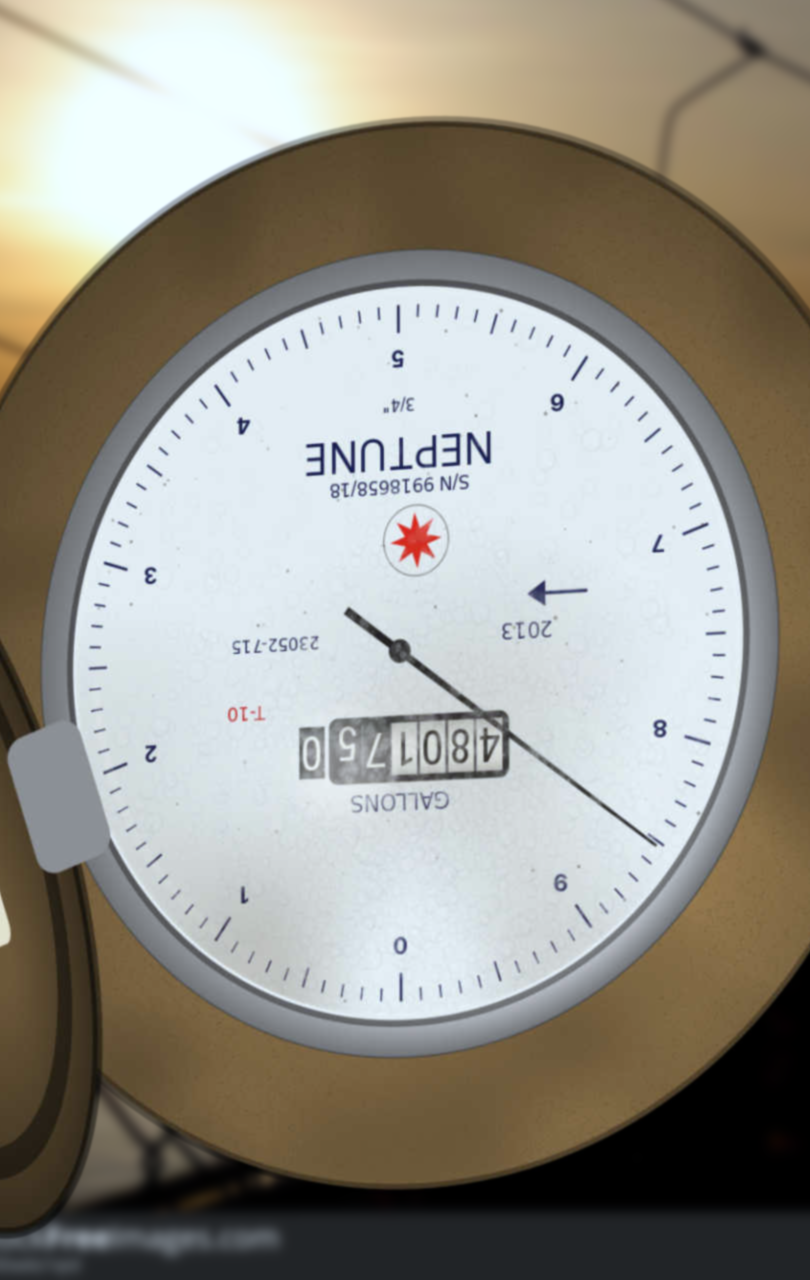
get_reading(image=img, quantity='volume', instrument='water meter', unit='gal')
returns 4801748.5 gal
